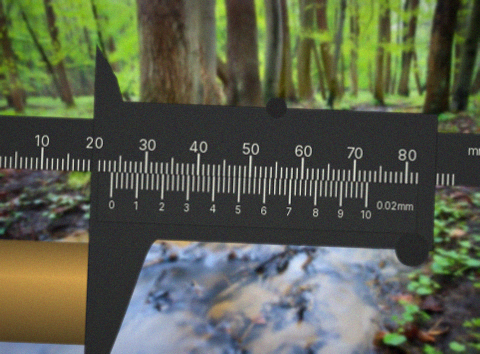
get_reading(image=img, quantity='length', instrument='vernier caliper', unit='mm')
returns 23.5 mm
